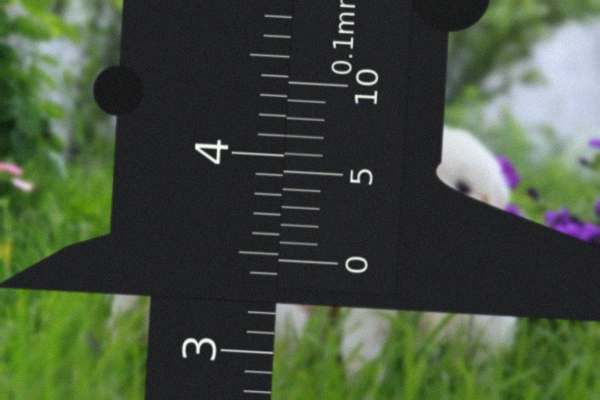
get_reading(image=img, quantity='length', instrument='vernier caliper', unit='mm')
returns 34.7 mm
